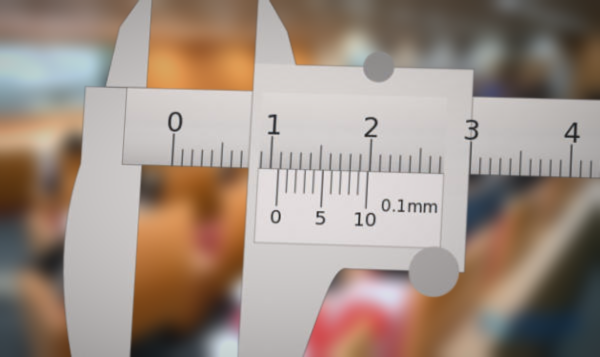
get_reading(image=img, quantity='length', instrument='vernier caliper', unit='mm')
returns 10.8 mm
